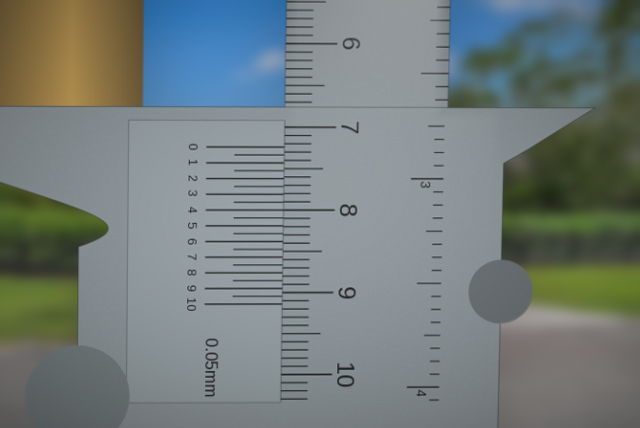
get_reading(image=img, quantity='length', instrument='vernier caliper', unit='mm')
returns 72.4 mm
